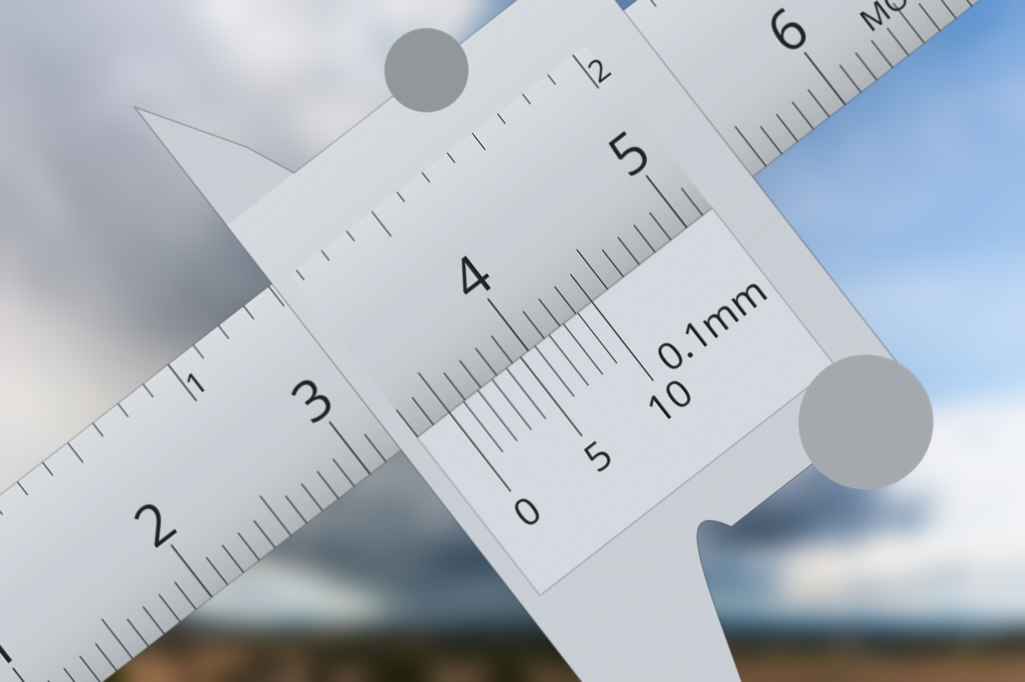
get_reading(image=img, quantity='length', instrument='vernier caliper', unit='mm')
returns 35.0 mm
